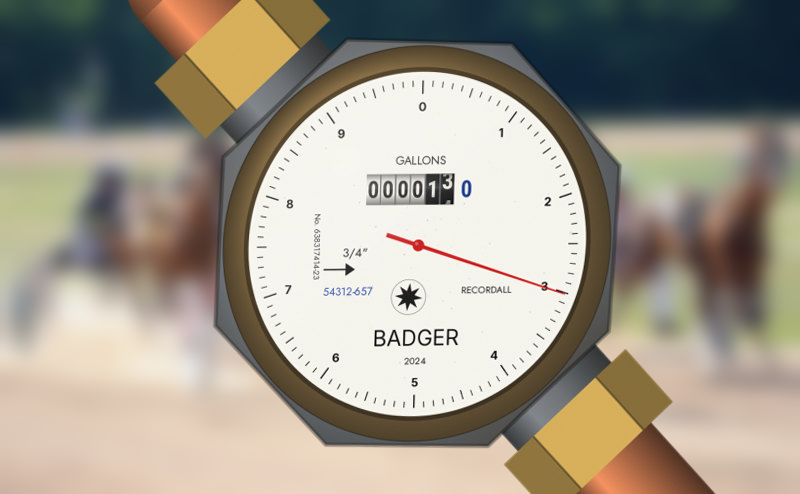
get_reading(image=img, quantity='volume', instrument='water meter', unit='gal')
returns 133.0 gal
